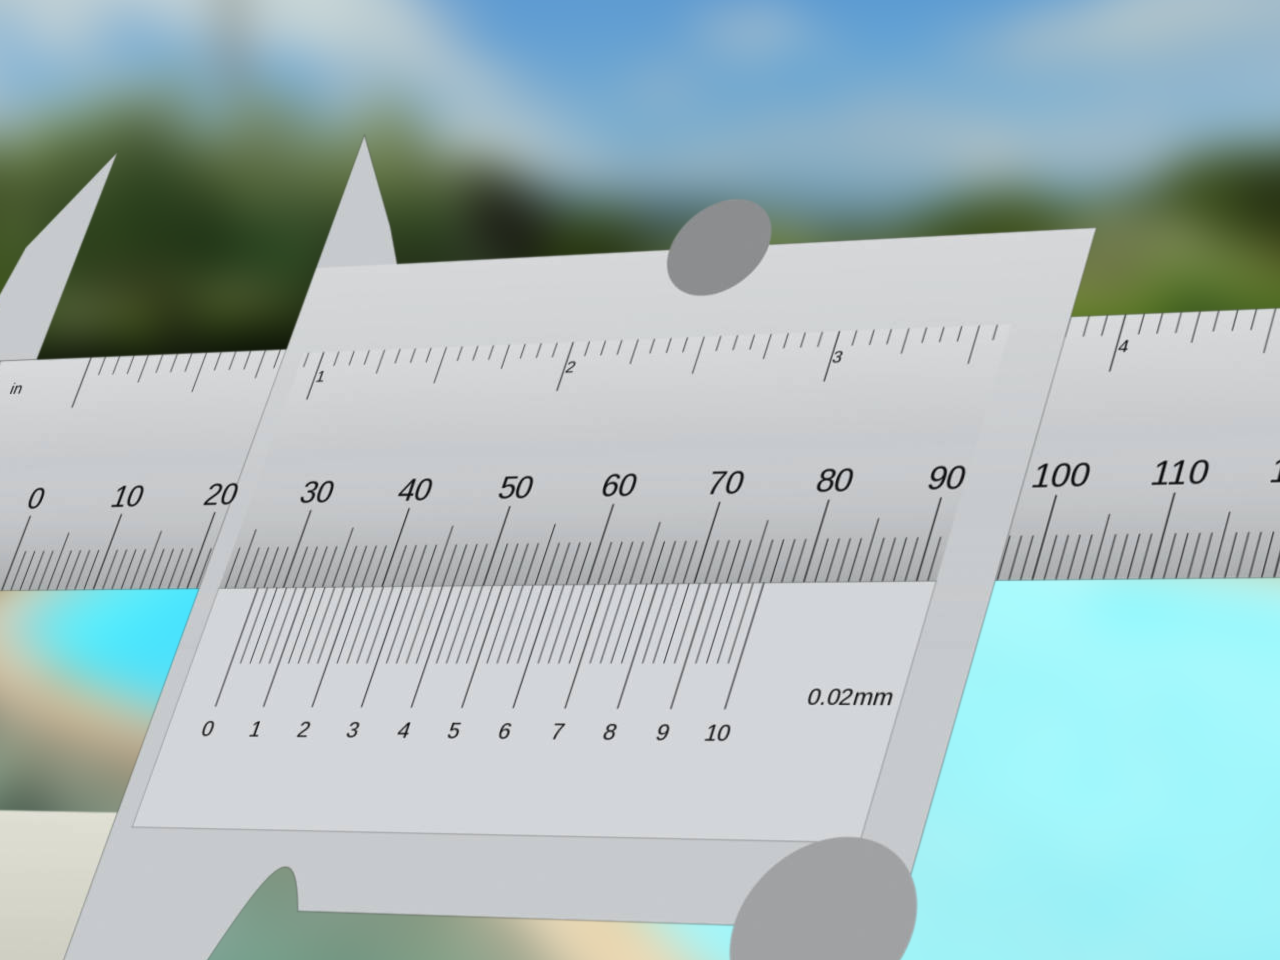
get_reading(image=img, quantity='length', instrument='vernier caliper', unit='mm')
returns 27.4 mm
